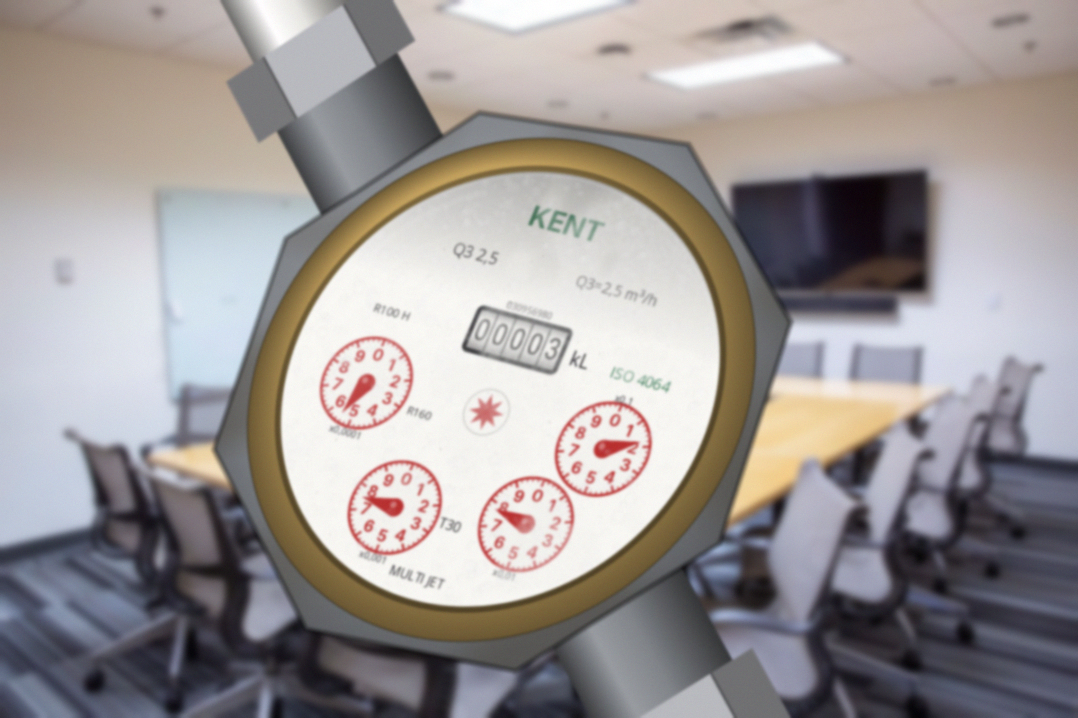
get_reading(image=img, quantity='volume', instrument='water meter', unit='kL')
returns 3.1775 kL
